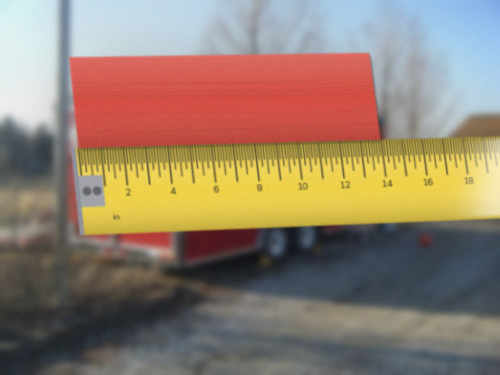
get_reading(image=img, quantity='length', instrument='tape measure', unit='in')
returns 14 in
